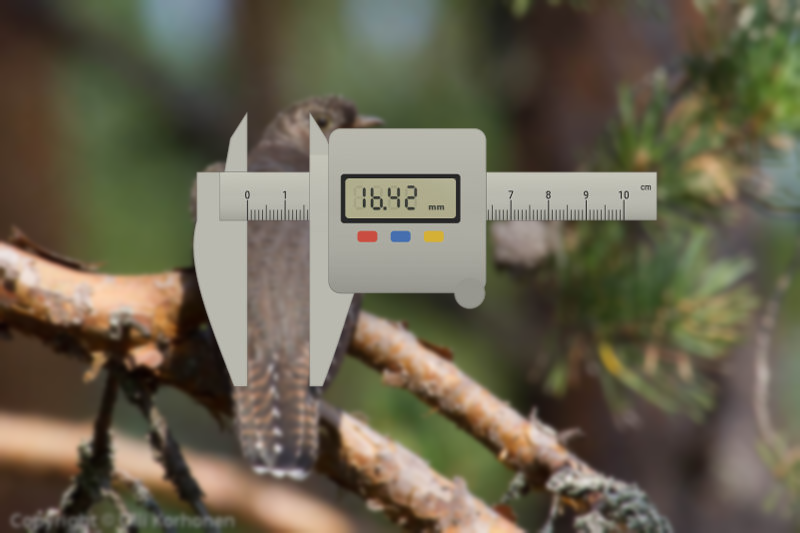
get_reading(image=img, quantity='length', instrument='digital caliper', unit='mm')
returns 16.42 mm
